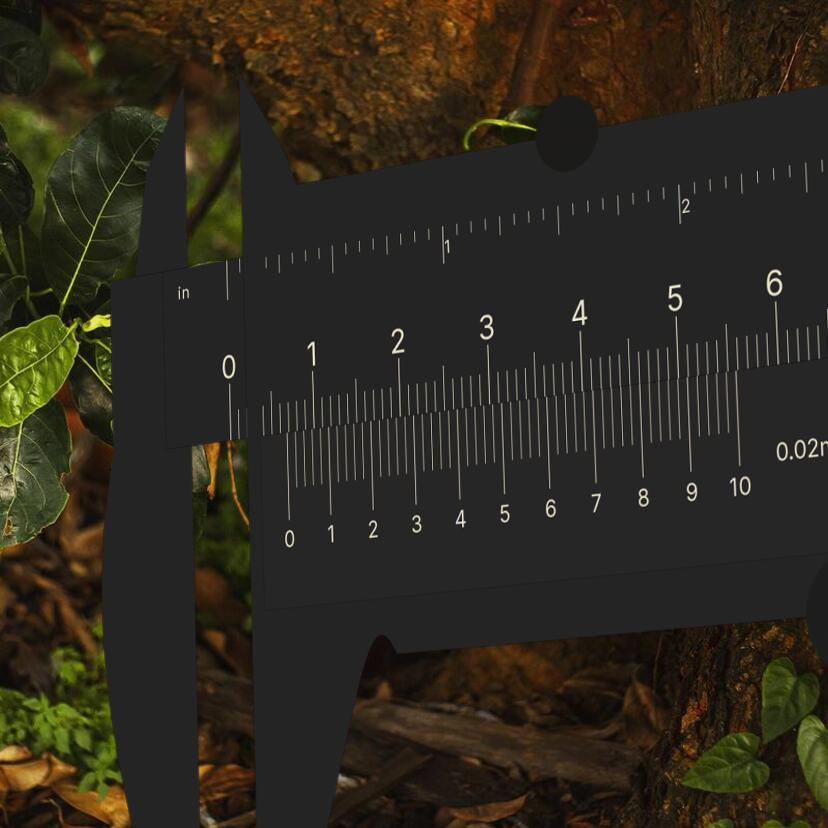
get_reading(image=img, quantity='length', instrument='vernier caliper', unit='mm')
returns 6.8 mm
